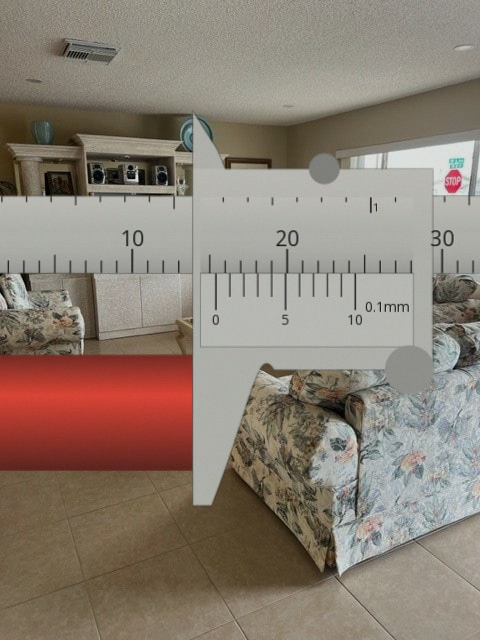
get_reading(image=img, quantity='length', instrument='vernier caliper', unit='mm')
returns 15.4 mm
